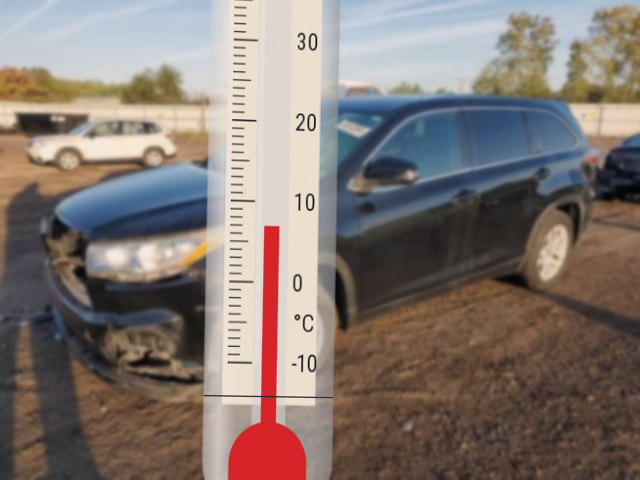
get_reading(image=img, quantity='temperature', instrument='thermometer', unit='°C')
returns 7 °C
